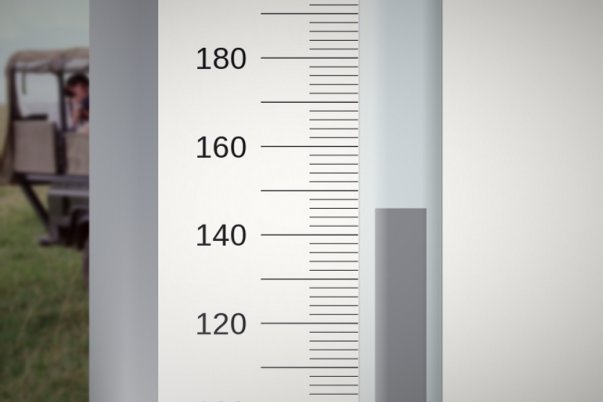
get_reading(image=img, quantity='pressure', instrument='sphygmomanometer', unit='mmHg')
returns 146 mmHg
